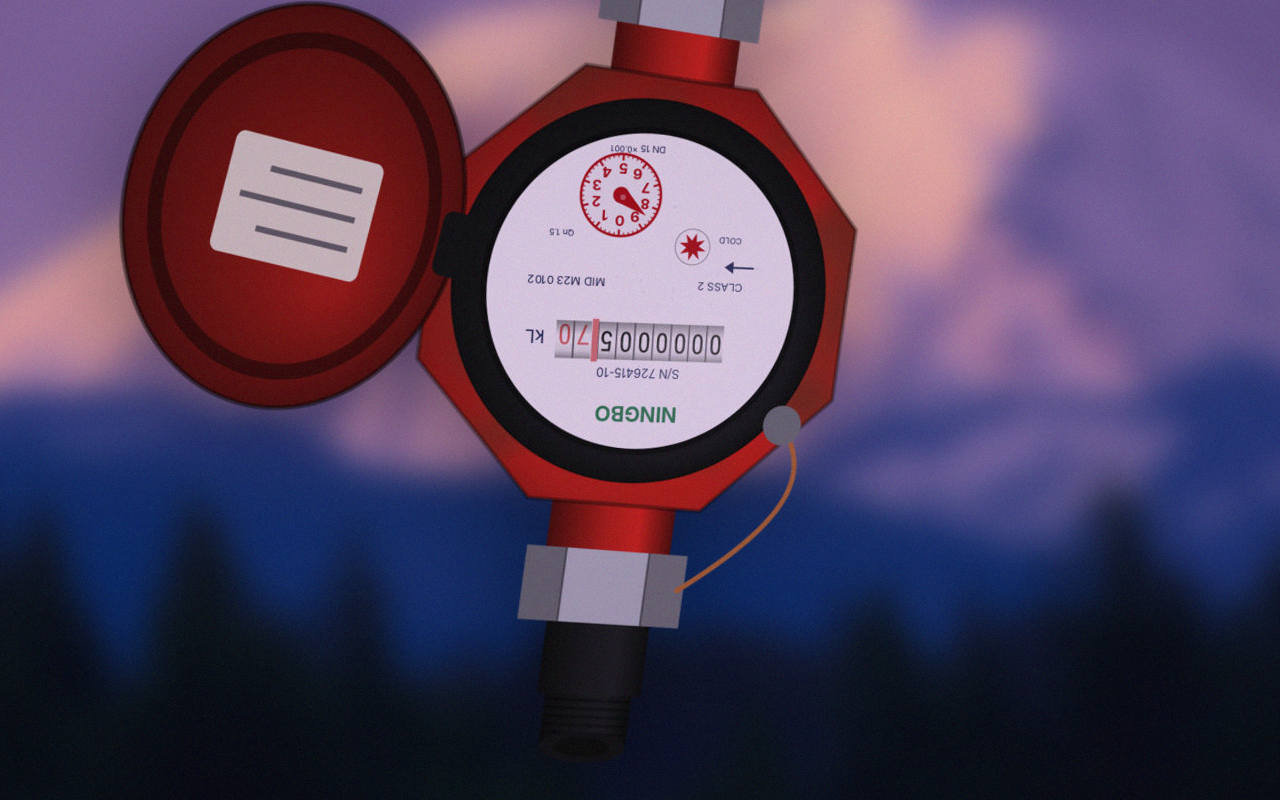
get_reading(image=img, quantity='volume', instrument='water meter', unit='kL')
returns 5.698 kL
